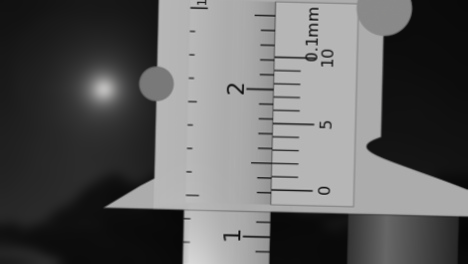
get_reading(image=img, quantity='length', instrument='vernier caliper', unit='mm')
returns 13.2 mm
